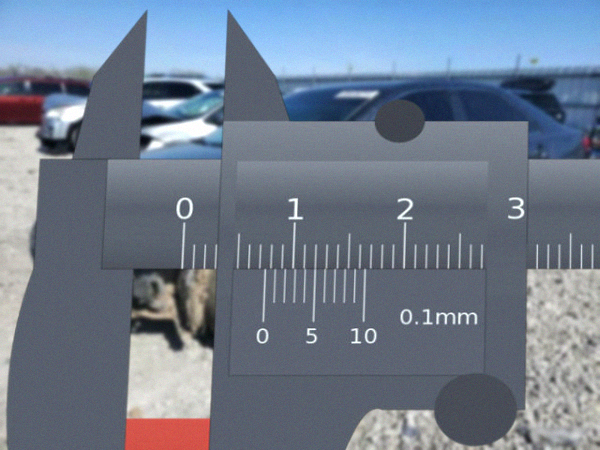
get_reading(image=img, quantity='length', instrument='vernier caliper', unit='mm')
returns 7.5 mm
